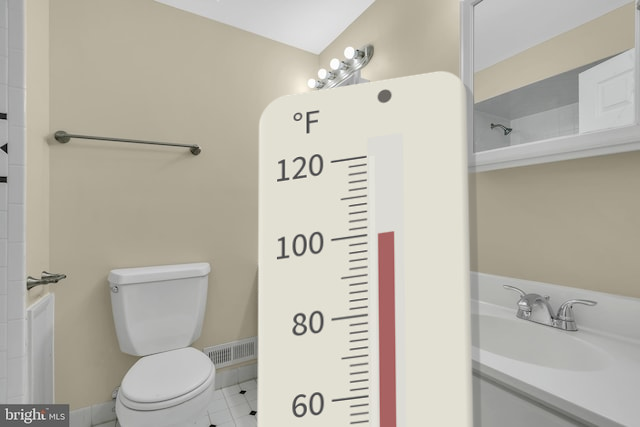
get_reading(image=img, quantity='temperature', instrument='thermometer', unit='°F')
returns 100 °F
